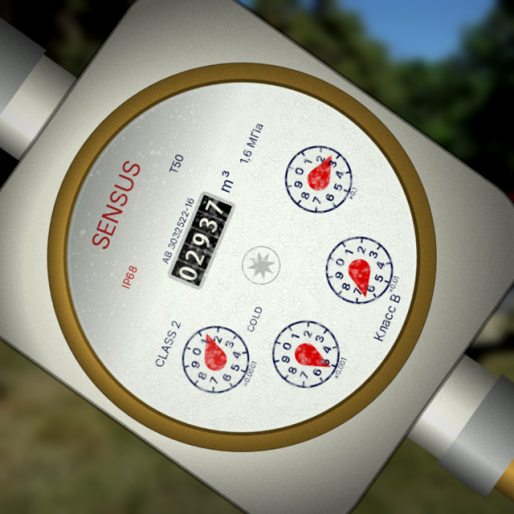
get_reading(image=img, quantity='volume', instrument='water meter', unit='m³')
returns 2937.2651 m³
